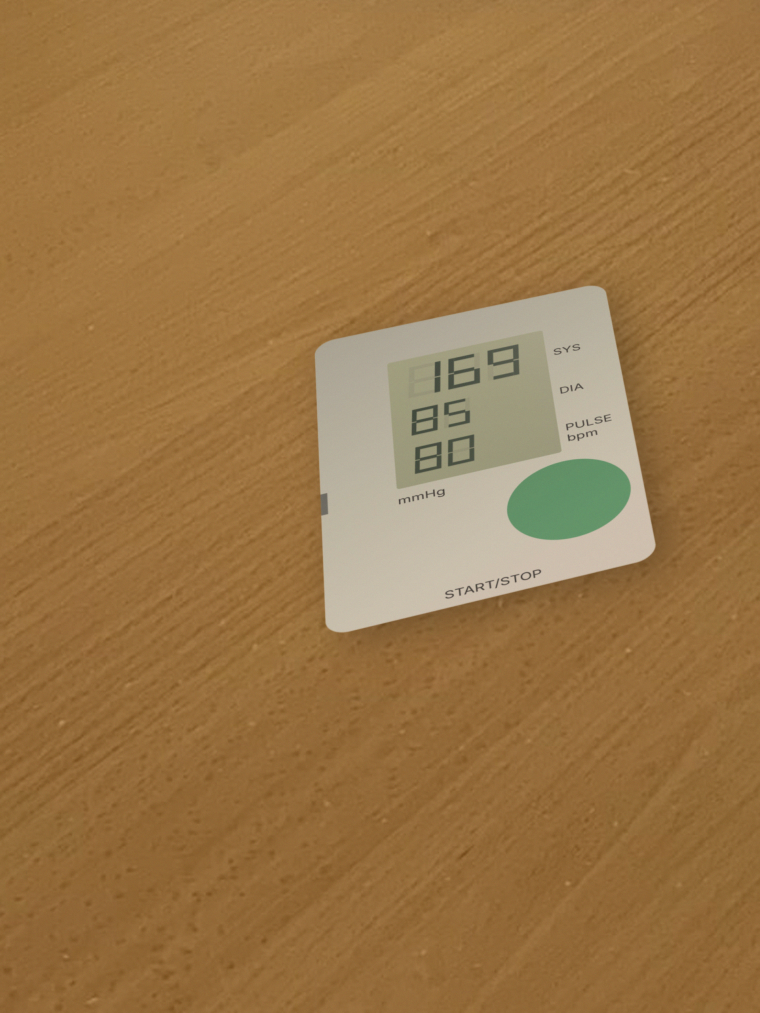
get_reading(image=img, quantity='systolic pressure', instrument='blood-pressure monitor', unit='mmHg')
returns 169 mmHg
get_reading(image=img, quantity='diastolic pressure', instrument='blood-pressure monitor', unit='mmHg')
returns 85 mmHg
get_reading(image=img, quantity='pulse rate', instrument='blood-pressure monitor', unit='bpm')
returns 80 bpm
